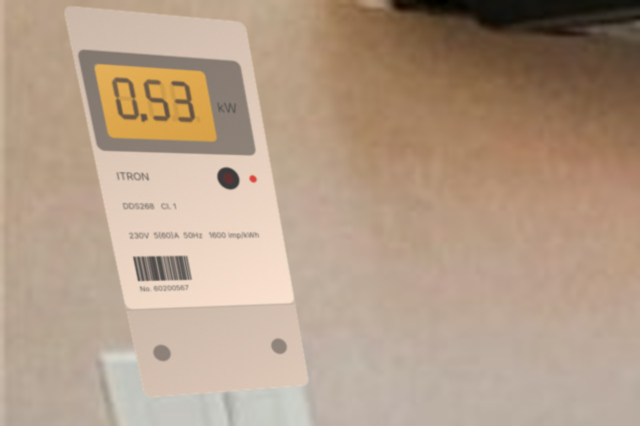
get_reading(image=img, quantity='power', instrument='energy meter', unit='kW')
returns 0.53 kW
